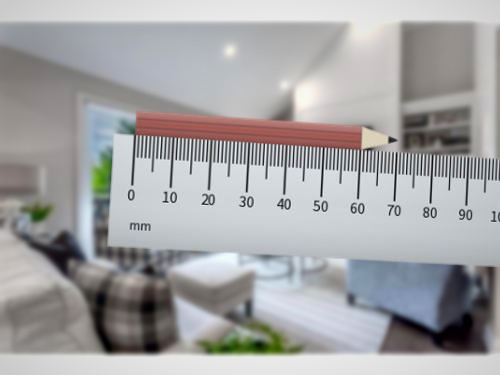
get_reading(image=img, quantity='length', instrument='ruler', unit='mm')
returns 70 mm
